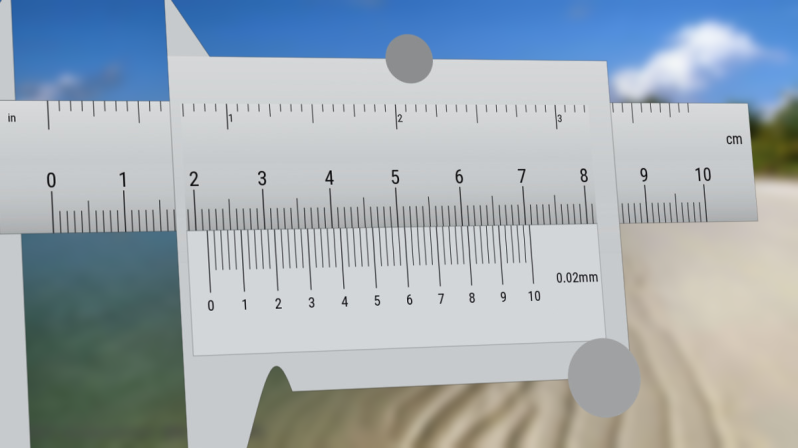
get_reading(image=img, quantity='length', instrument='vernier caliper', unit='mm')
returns 21.6 mm
